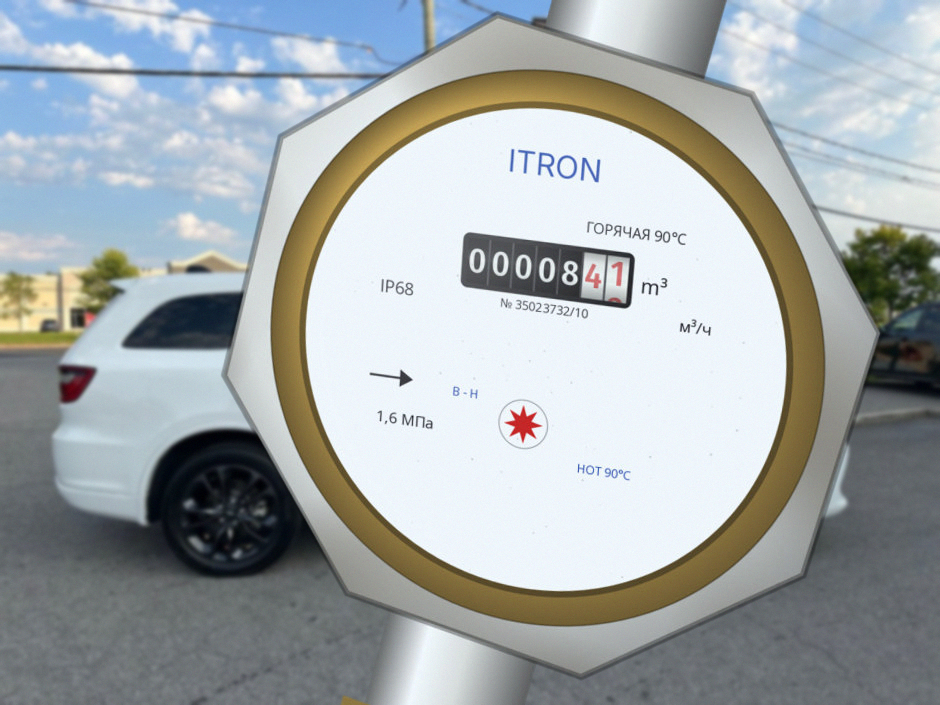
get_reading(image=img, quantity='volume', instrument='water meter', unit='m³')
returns 8.41 m³
